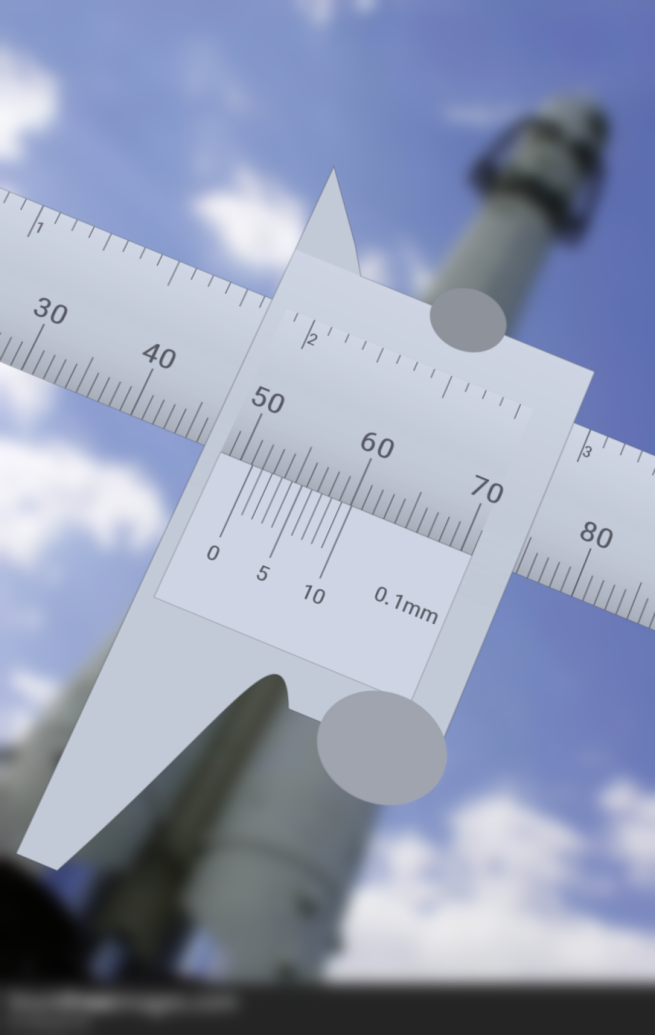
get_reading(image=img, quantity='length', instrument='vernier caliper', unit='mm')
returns 51.1 mm
